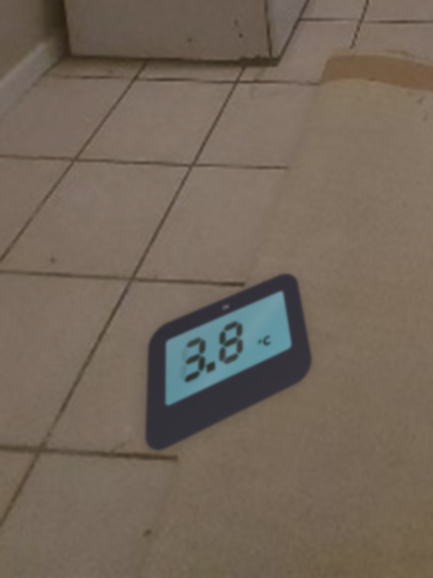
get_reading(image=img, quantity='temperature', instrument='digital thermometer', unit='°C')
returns 3.8 °C
